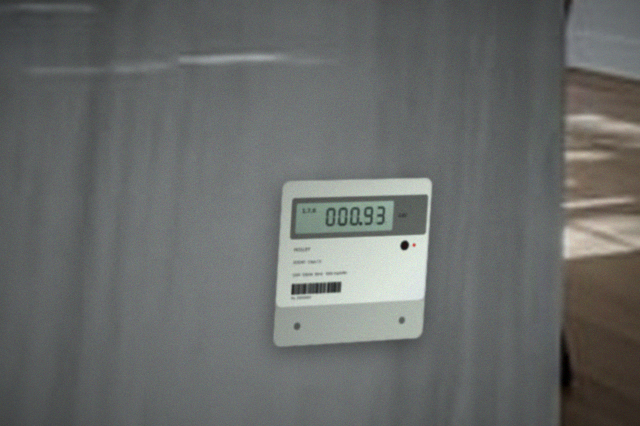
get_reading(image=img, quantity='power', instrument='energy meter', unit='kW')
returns 0.93 kW
